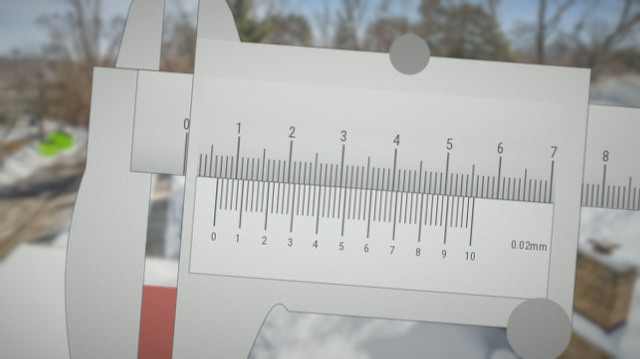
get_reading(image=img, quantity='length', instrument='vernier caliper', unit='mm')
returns 6.5 mm
